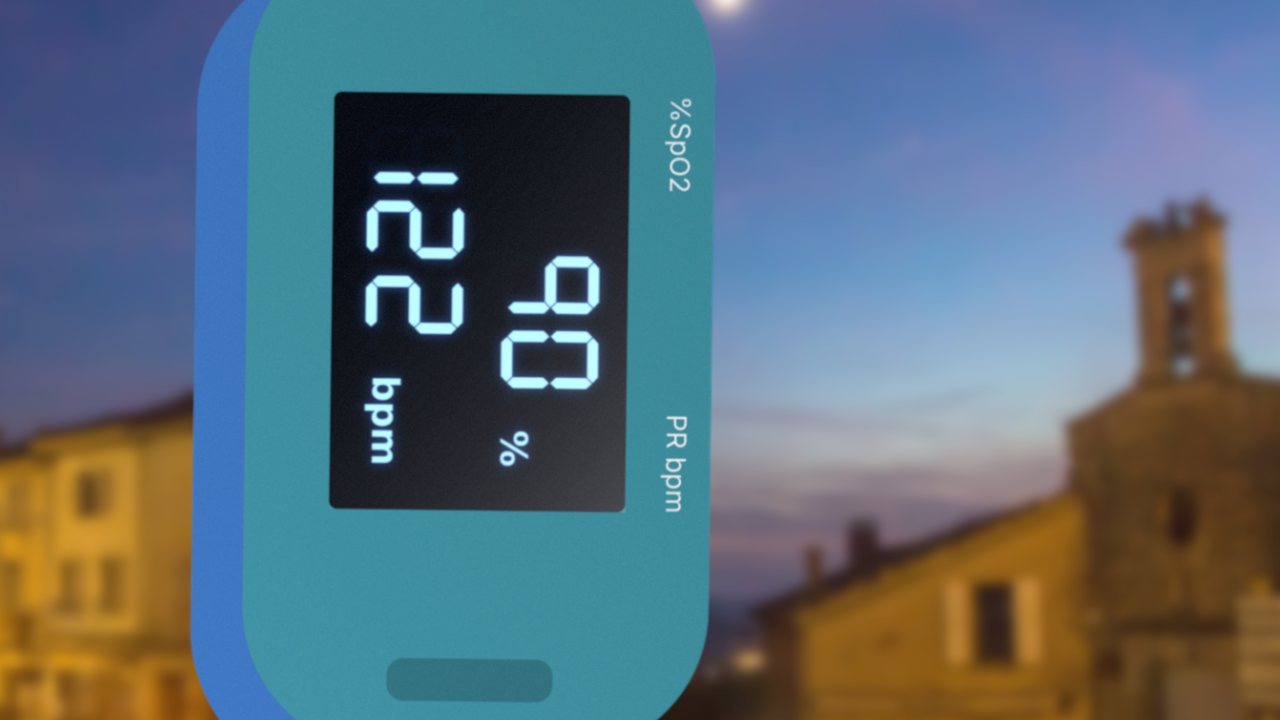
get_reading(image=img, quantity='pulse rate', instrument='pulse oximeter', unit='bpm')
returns 122 bpm
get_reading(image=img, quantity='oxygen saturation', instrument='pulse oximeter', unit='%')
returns 90 %
